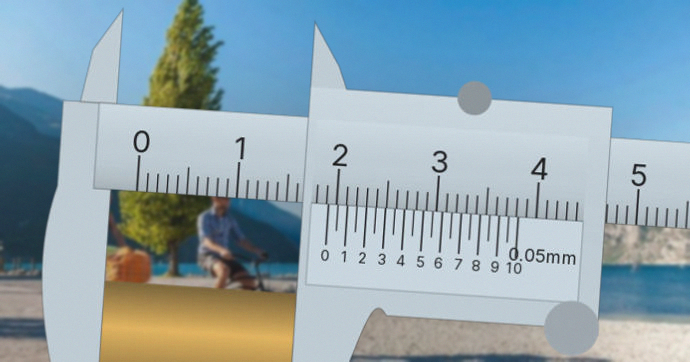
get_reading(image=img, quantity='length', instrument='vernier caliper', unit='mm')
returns 19.2 mm
